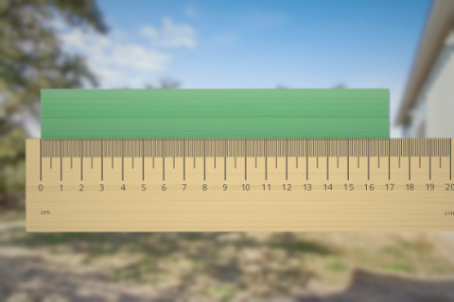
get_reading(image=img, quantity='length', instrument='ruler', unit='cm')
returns 17 cm
